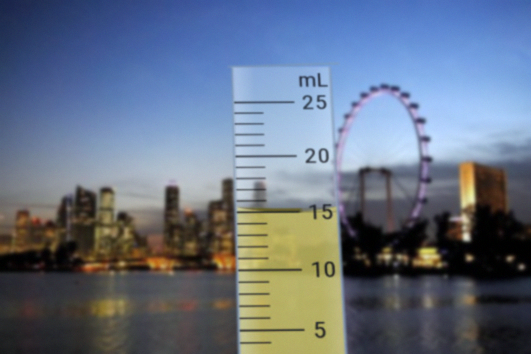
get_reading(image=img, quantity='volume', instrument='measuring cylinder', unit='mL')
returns 15 mL
